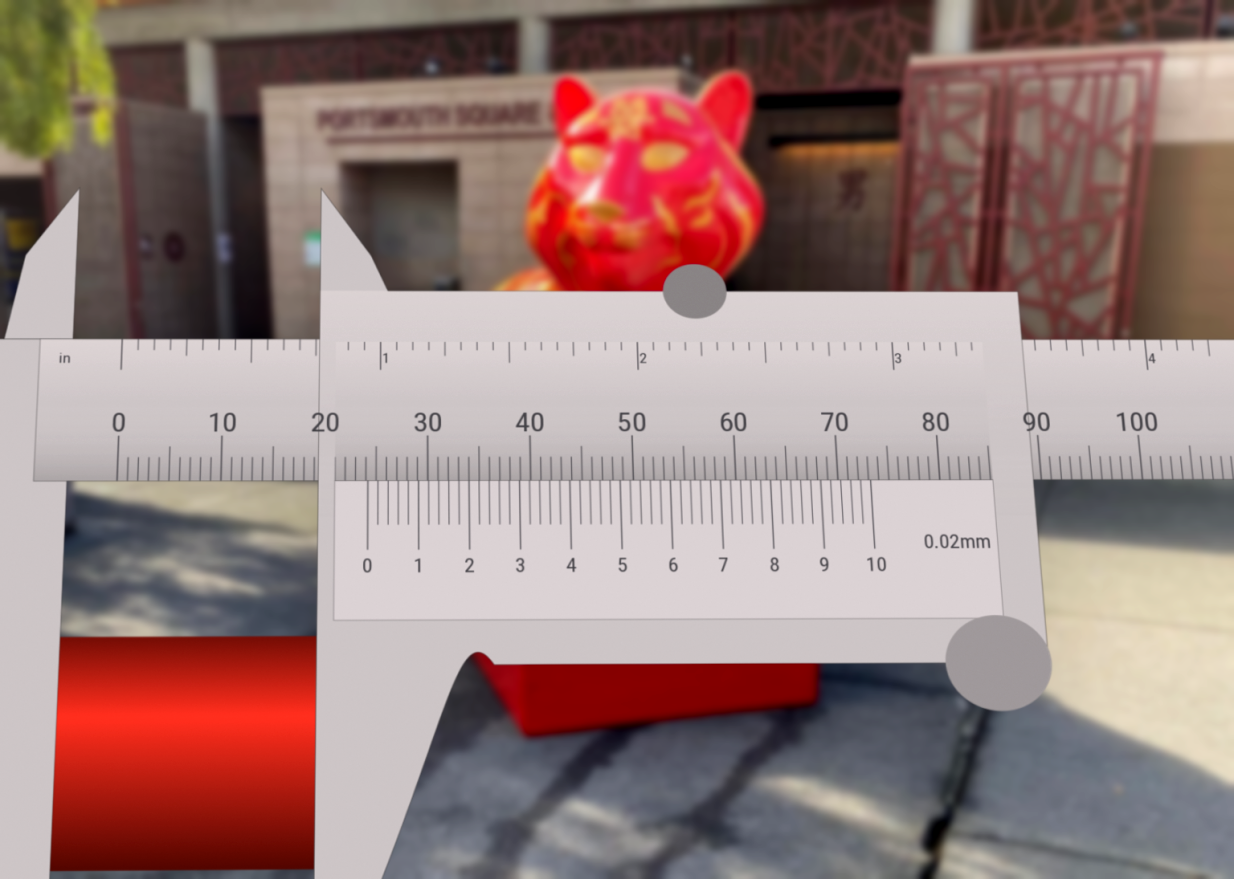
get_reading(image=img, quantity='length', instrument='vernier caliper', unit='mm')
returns 24.2 mm
